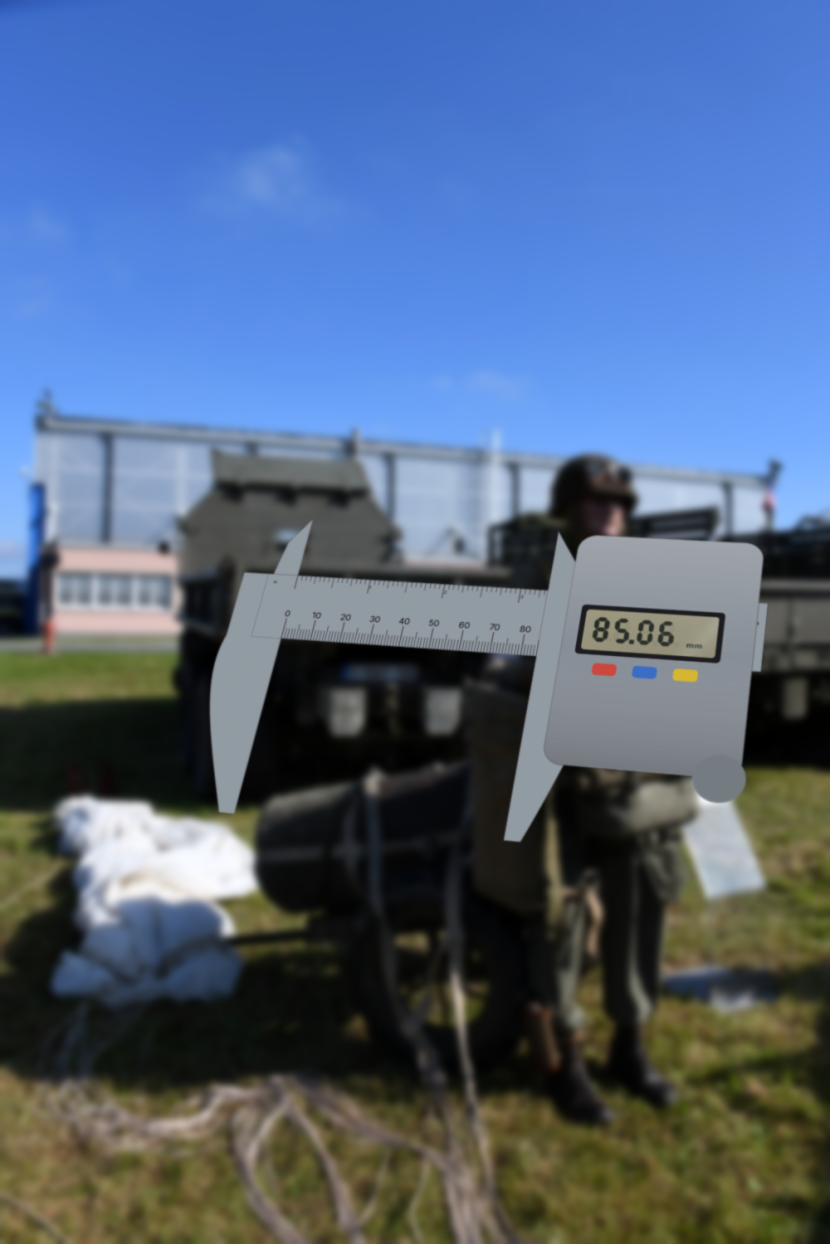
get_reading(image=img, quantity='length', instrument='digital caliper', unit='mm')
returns 85.06 mm
